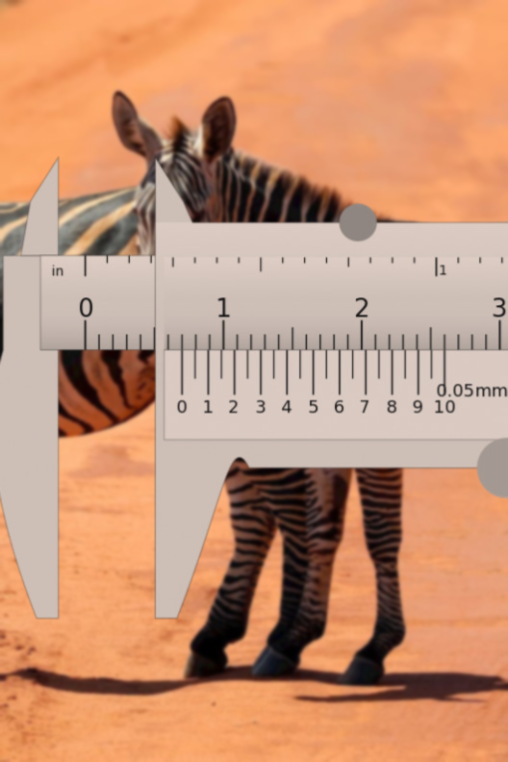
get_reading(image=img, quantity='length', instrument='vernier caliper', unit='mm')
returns 7.0 mm
